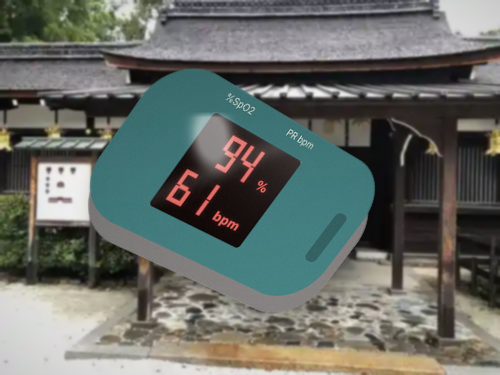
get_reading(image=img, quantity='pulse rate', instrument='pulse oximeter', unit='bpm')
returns 61 bpm
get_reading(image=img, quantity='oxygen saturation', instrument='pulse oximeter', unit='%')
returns 94 %
